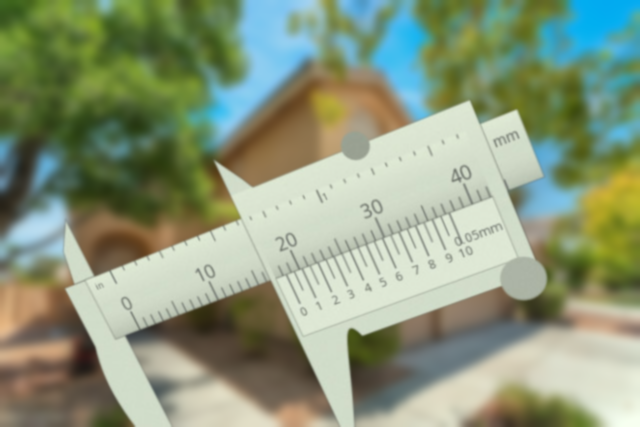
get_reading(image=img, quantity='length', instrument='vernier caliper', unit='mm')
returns 18.4 mm
